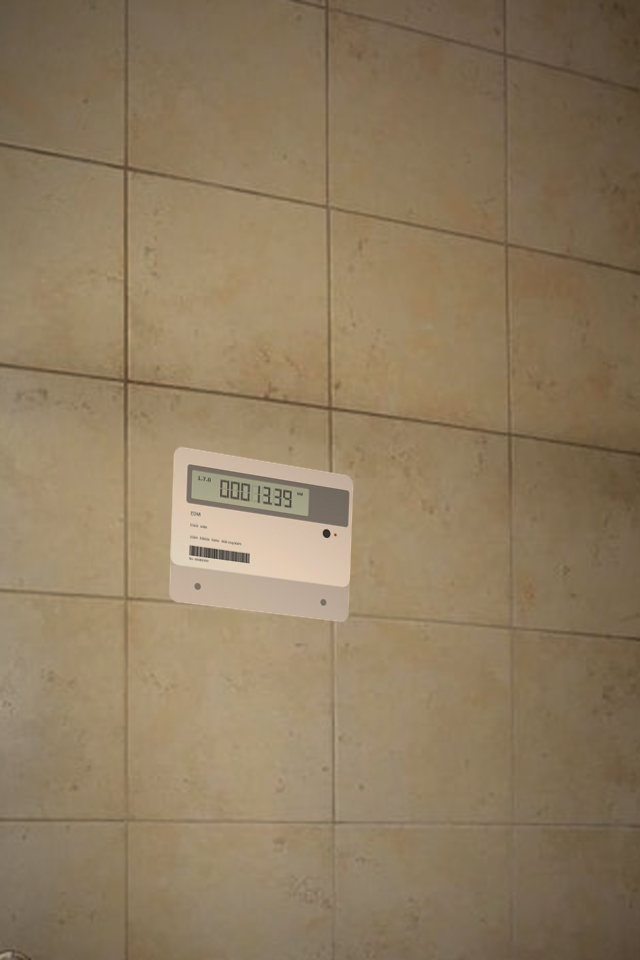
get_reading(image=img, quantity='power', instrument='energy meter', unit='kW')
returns 13.39 kW
